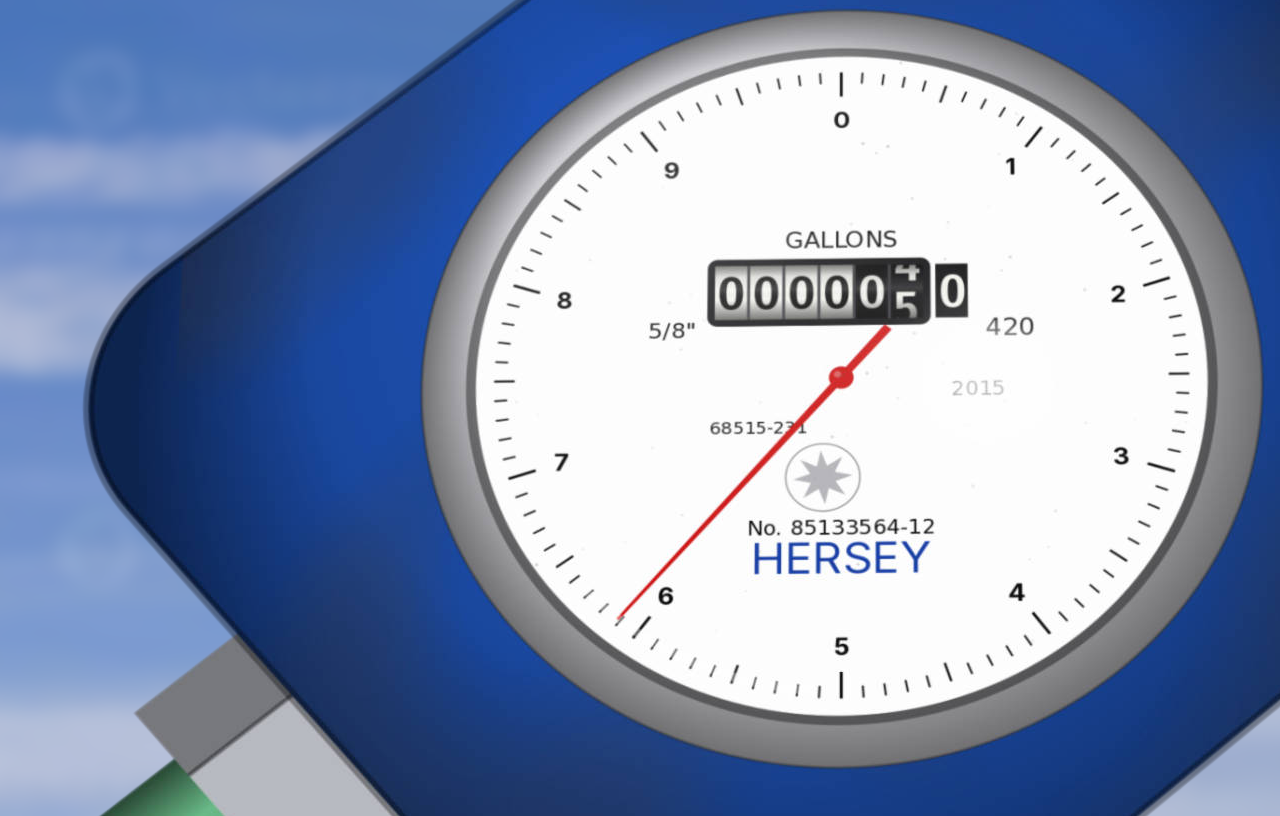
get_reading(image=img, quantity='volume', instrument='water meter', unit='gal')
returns 46.1 gal
